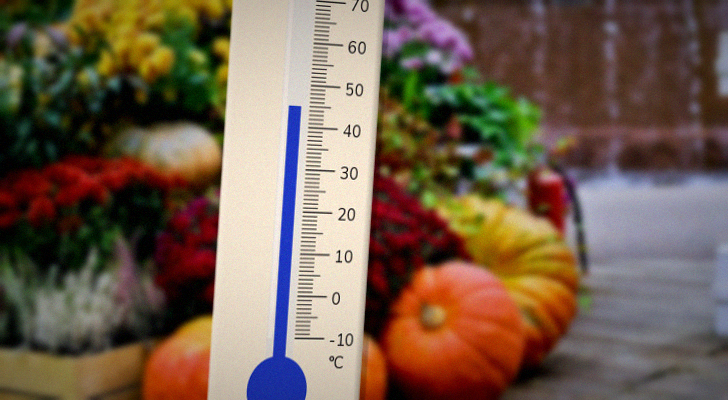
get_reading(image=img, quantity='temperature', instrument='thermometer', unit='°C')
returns 45 °C
